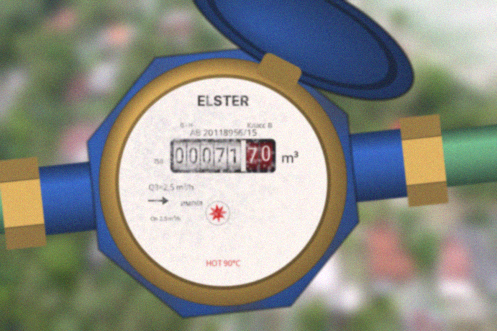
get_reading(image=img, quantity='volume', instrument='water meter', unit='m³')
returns 71.70 m³
